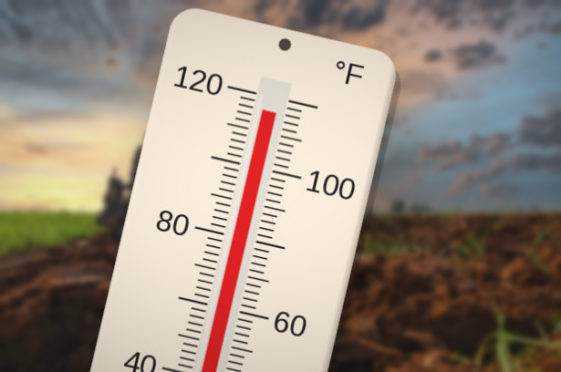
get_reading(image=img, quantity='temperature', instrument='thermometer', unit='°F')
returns 116 °F
